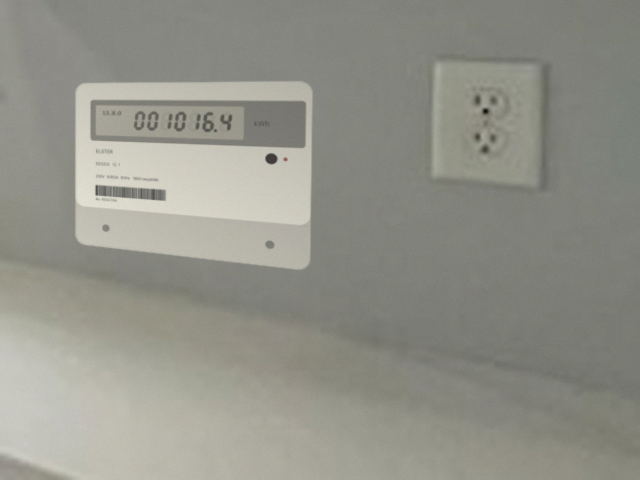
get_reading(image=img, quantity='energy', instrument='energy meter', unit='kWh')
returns 1016.4 kWh
